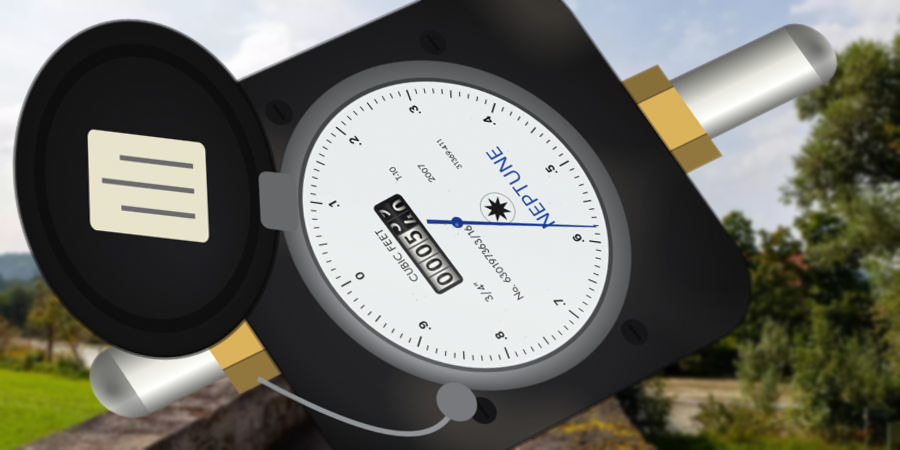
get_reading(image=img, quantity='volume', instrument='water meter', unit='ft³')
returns 539.58 ft³
